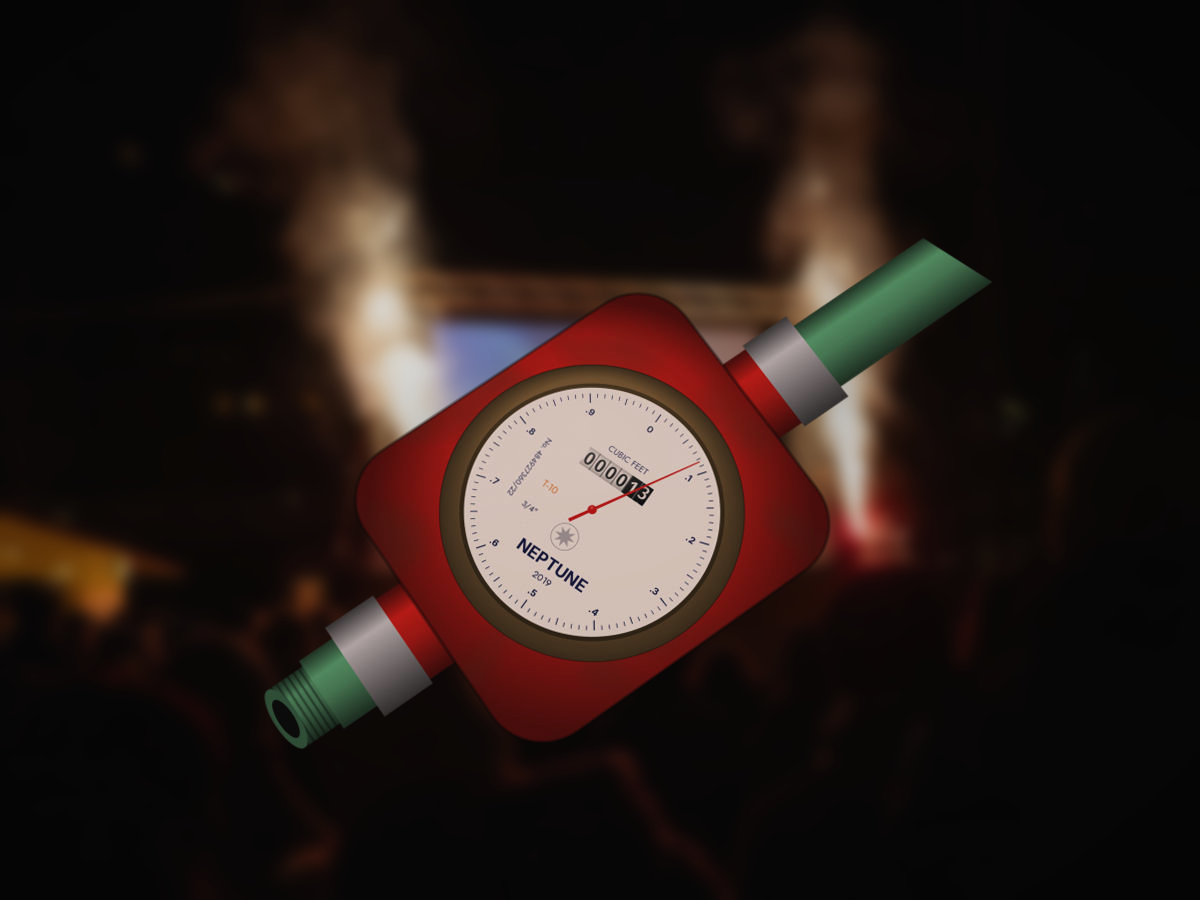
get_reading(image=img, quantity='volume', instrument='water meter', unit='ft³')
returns 13.08 ft³
